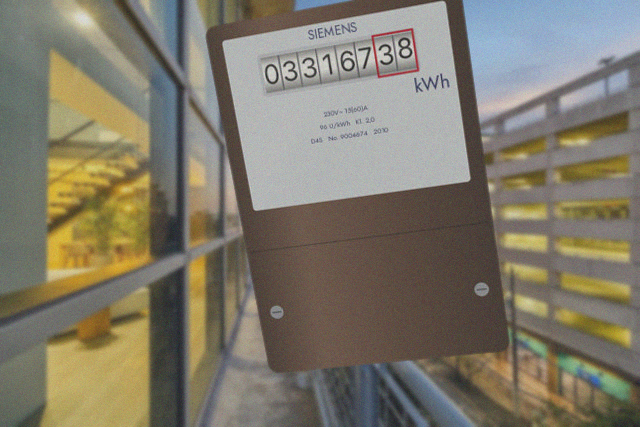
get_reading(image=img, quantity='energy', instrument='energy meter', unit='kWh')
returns 33167.38 kWh
